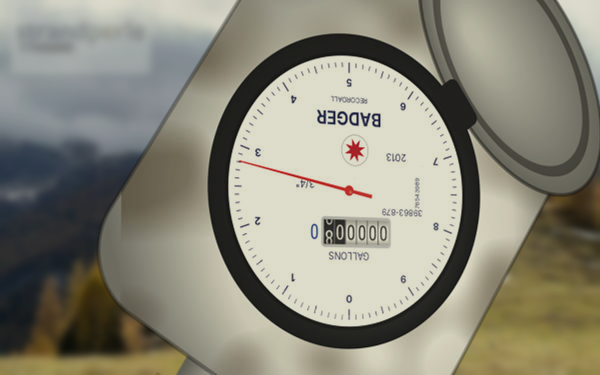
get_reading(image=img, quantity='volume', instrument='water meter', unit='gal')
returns 82.8 gal
